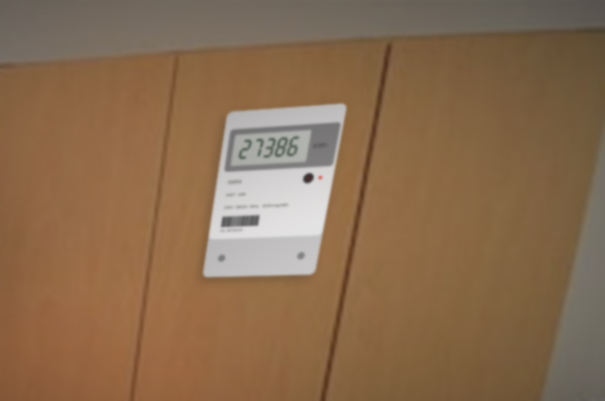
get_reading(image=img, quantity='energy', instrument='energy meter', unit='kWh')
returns 27386 kWh
